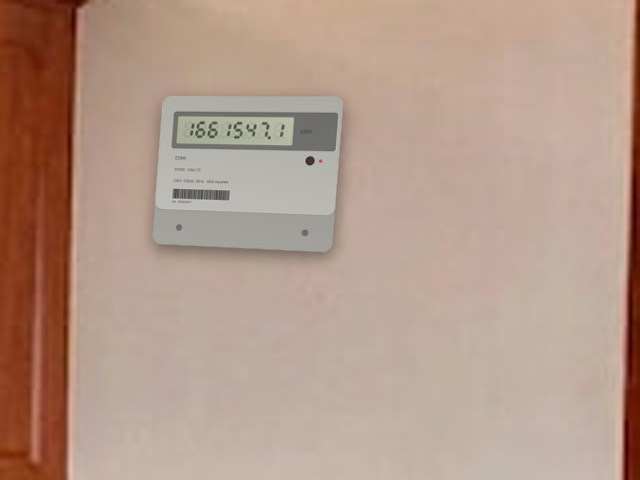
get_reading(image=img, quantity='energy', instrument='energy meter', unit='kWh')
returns 1661547.1 kWh
